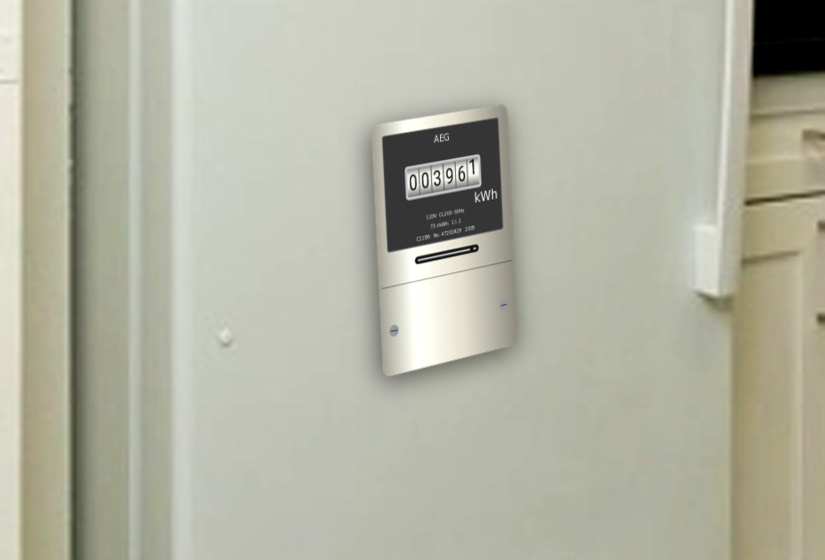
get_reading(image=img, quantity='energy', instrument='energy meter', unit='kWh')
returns 3961 kWh
